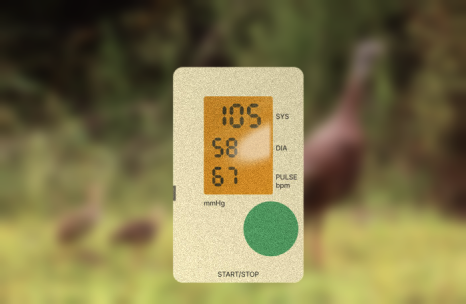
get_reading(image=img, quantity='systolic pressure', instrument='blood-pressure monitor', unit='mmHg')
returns 105 mmHg
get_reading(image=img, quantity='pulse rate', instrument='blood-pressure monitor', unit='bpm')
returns 67 bpm
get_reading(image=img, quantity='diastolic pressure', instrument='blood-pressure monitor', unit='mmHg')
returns 58 mmHg
